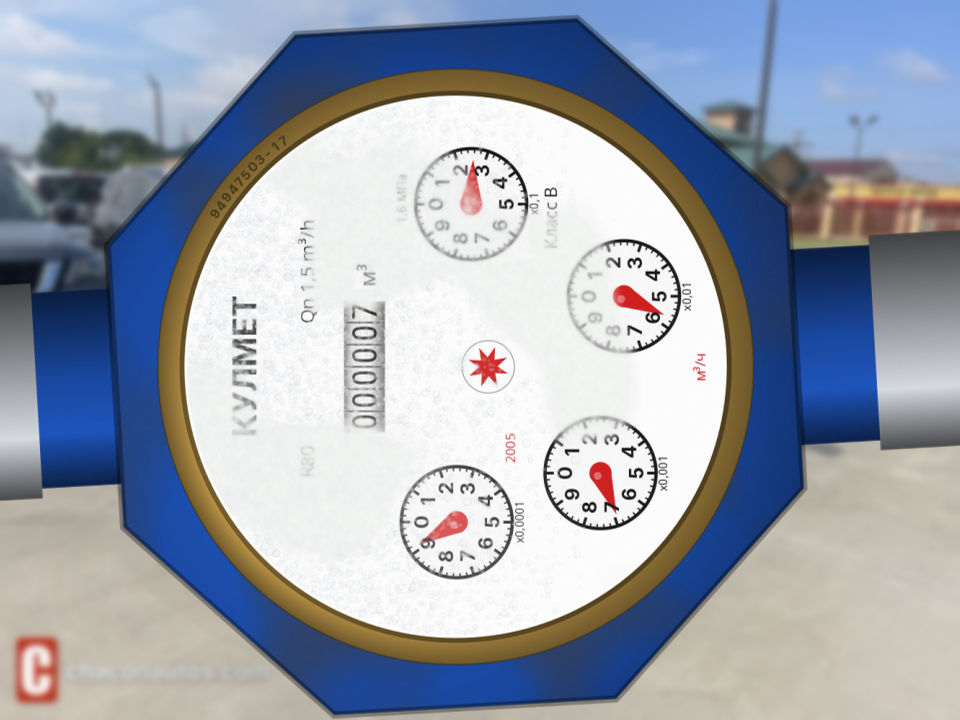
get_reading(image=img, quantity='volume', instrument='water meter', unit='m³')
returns 7.2569 m³
